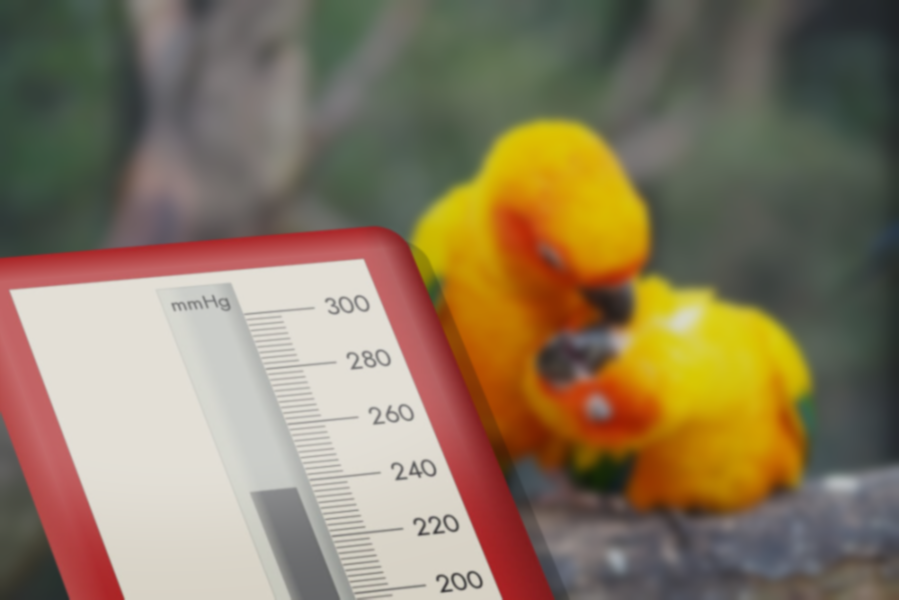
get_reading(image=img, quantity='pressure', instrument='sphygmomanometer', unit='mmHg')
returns 238 mmHg
